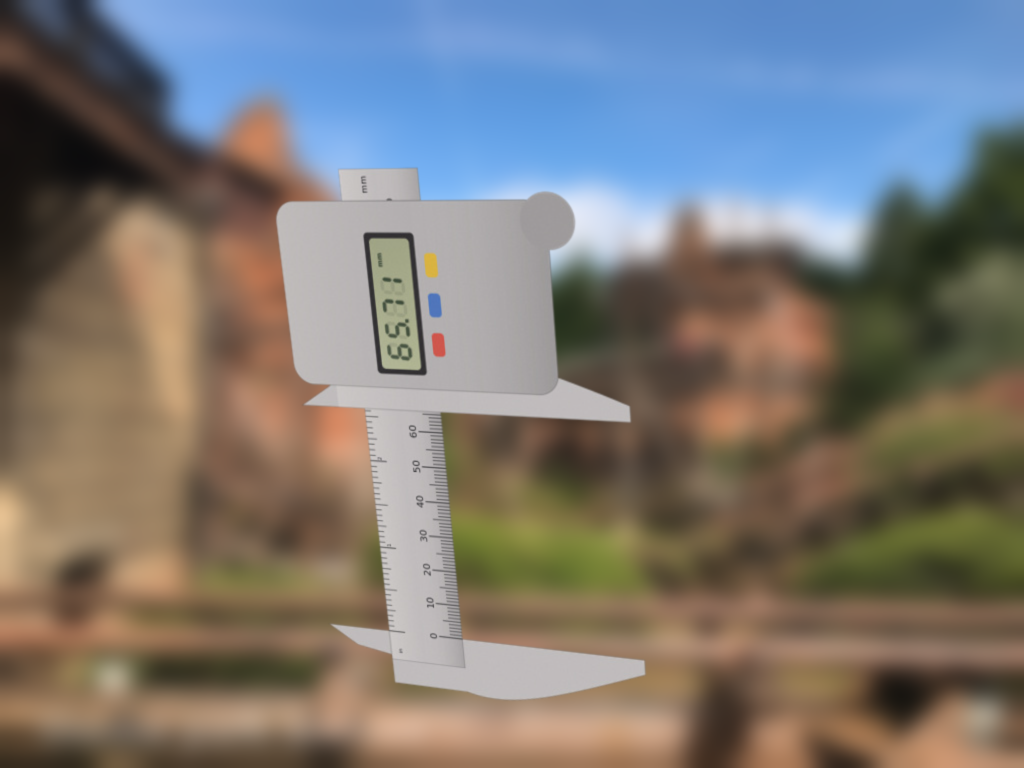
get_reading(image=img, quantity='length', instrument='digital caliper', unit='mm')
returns 65.71 mm
